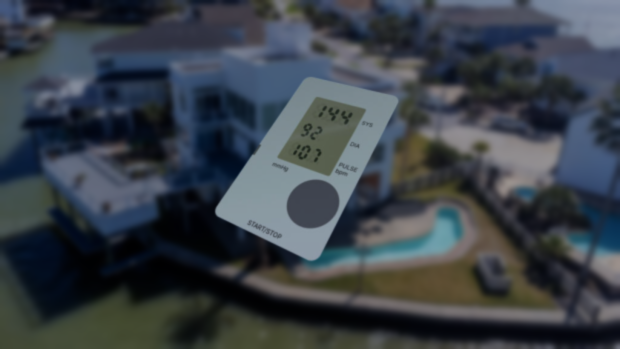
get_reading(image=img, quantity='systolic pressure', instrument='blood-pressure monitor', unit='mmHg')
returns 144 mmHg
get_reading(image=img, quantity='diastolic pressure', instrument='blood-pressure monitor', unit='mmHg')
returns 92 mmHg
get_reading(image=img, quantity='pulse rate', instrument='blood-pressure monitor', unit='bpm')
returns 107 bpm
